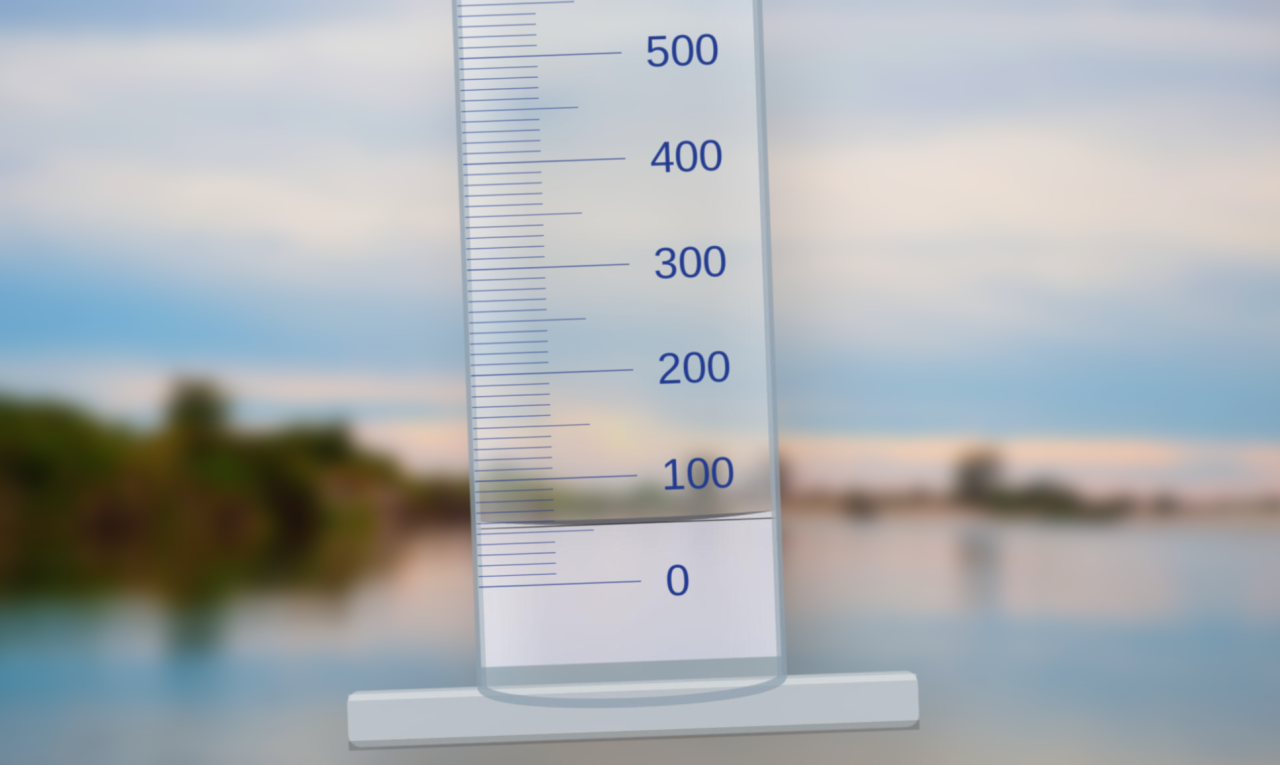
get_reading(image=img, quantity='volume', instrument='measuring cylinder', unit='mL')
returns 55 mL
